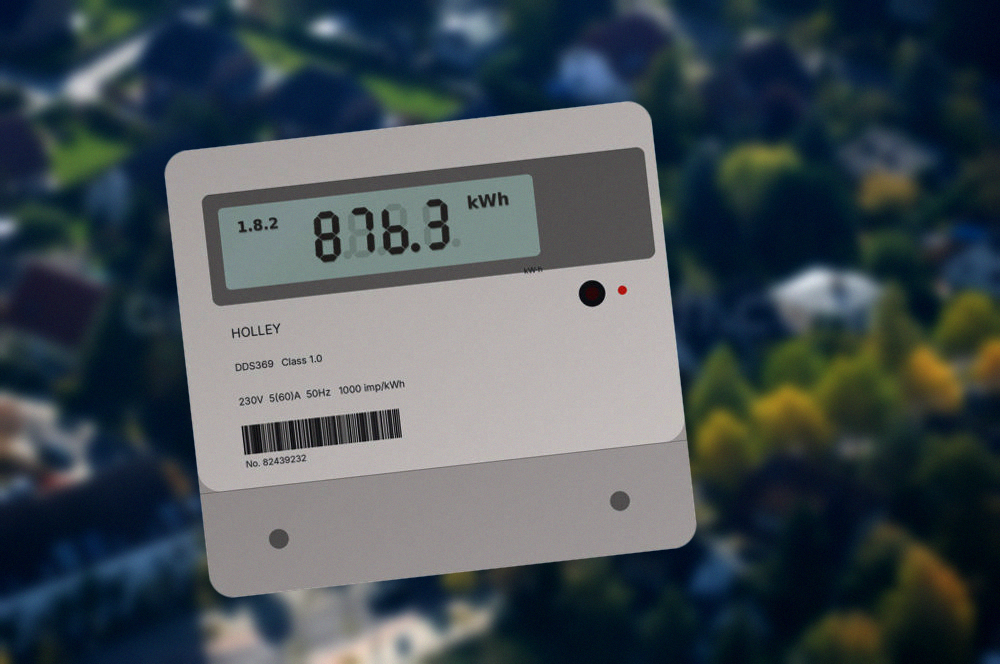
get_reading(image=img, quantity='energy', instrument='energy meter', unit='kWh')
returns 876.3 kWh
